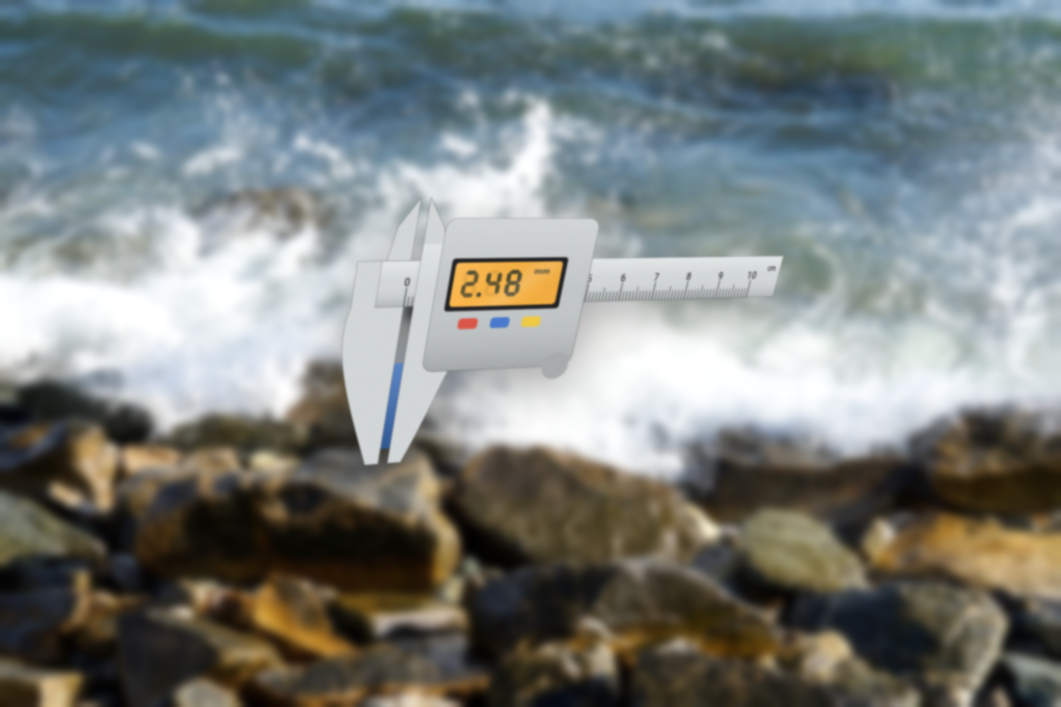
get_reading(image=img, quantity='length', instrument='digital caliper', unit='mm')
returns 2.48 mm
